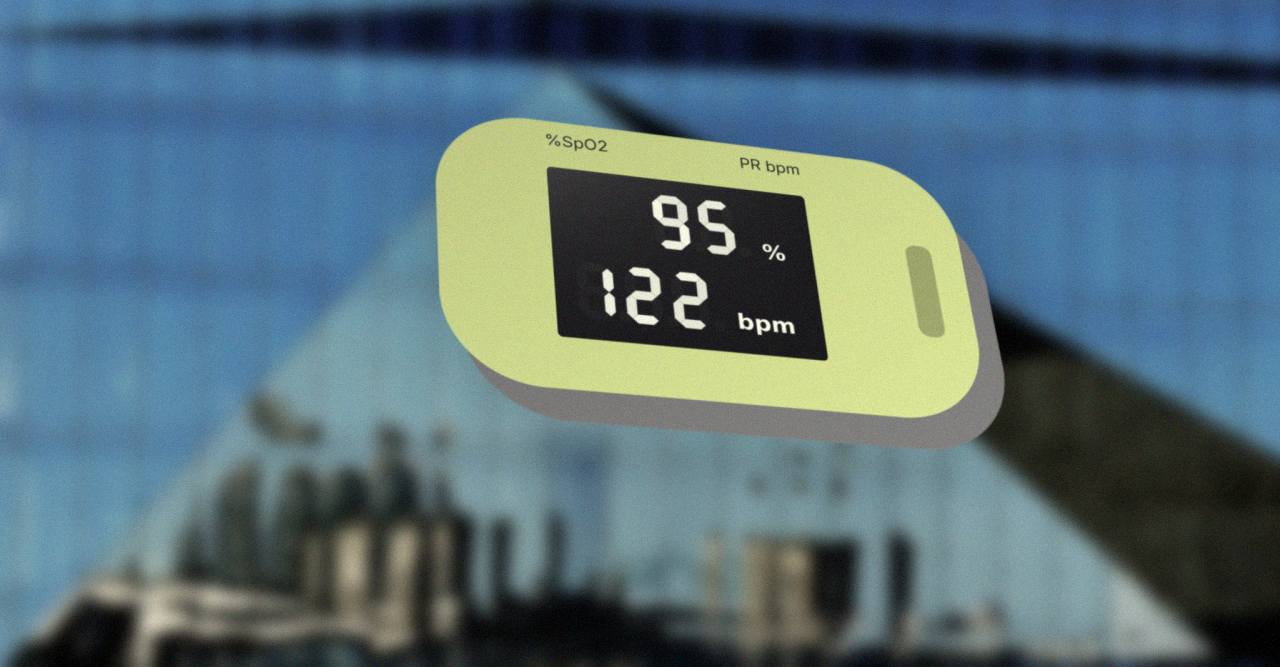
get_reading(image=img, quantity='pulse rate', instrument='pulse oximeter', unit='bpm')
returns 122 bpm
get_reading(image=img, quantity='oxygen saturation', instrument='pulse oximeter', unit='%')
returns 95 %
